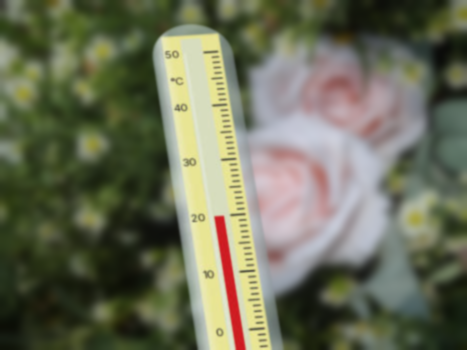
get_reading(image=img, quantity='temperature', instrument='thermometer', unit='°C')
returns 20 °C
